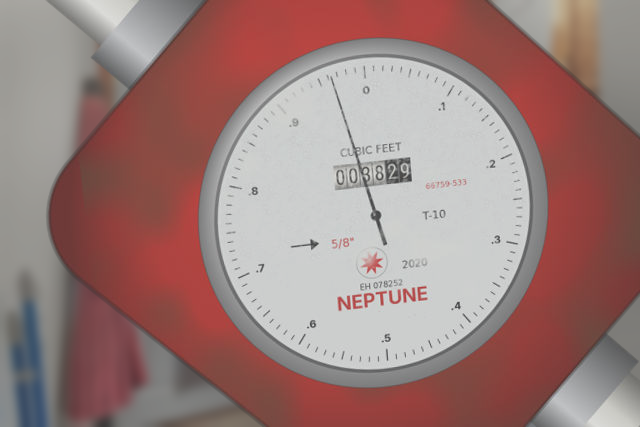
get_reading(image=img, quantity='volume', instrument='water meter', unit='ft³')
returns 3828.96 ft³
